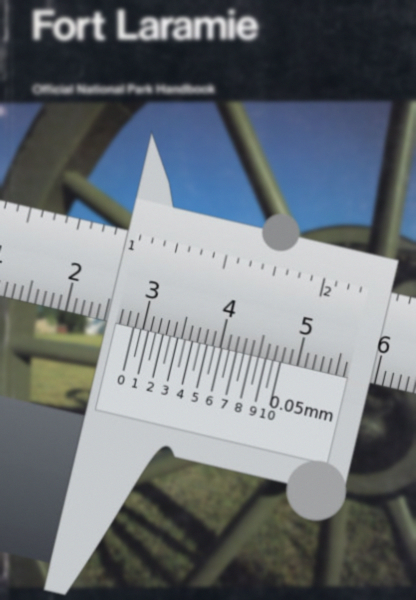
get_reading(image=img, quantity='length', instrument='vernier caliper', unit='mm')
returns 28.8 mm
